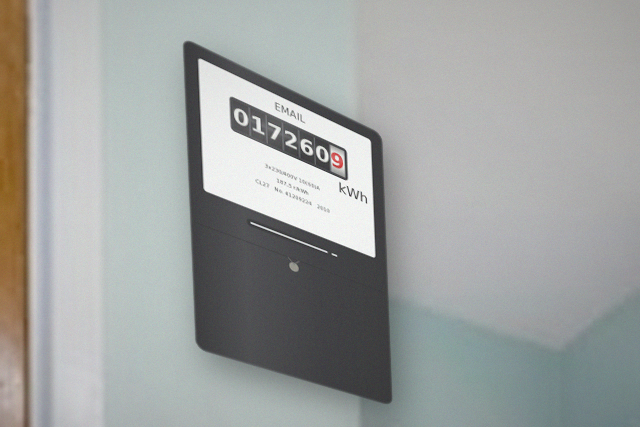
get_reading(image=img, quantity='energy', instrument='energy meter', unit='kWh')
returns 17260.9 kWh
